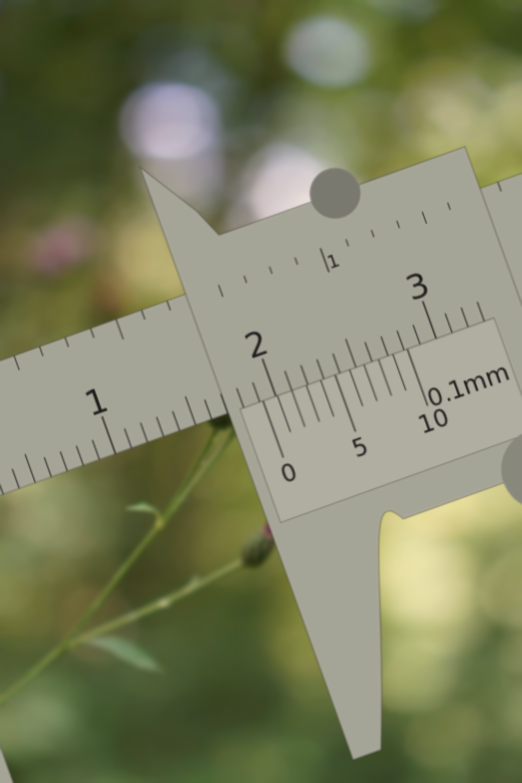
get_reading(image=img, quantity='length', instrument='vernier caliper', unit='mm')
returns 19.2 mm
